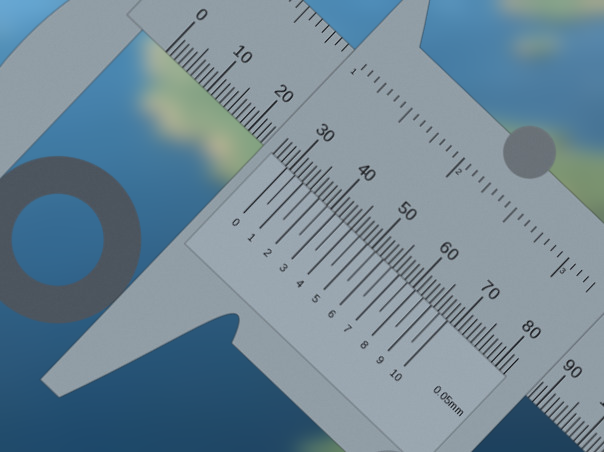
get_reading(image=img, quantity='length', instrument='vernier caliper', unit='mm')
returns 29.4 mm
